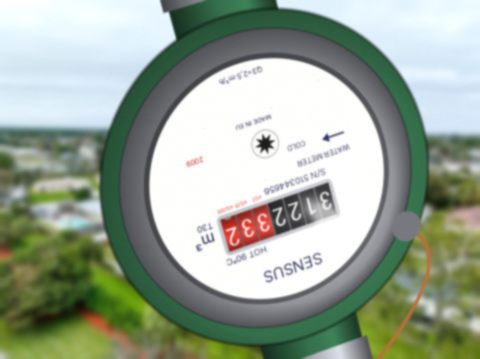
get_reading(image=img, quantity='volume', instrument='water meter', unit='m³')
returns 3122.332 m³
